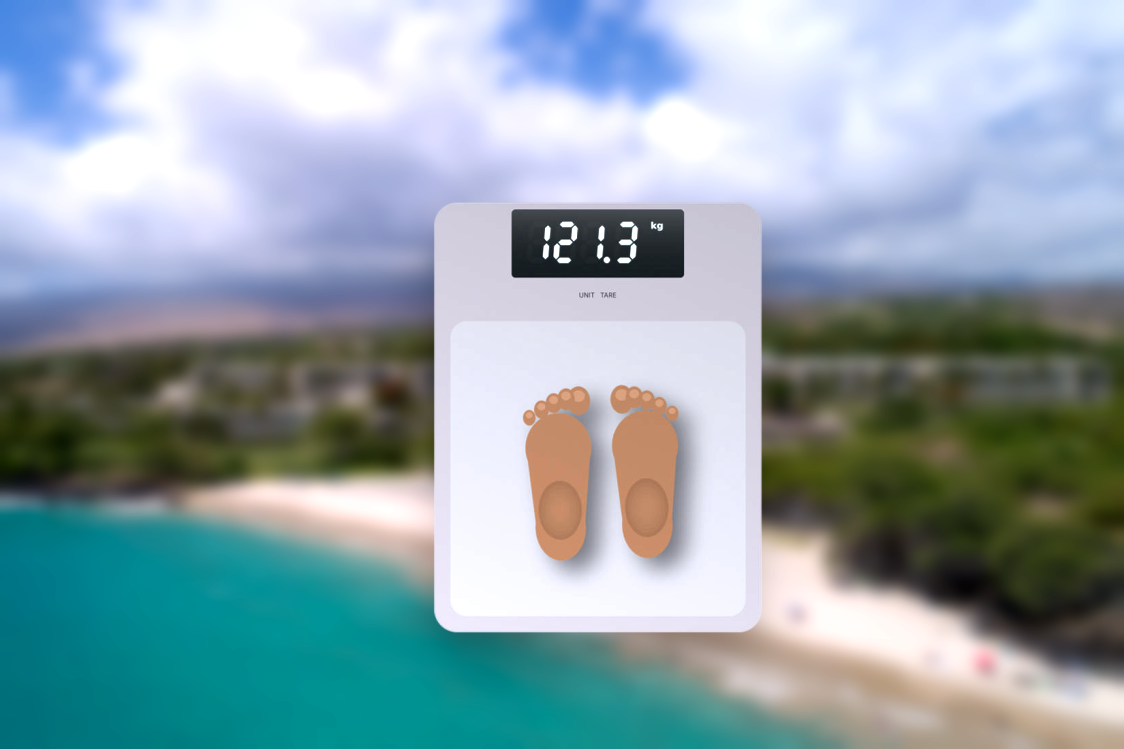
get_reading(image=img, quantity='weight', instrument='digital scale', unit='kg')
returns 121.3 kg
